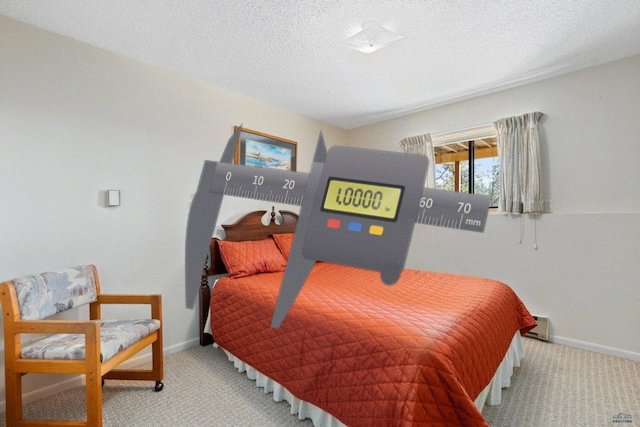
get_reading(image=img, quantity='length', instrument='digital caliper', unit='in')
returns 1.0000 in
